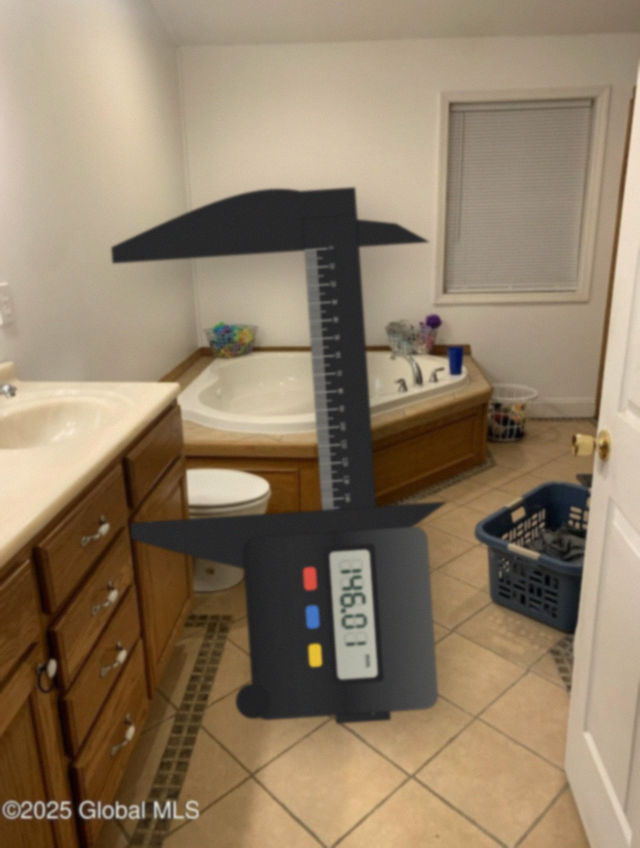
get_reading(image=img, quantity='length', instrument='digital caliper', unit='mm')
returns 146.01 mm
